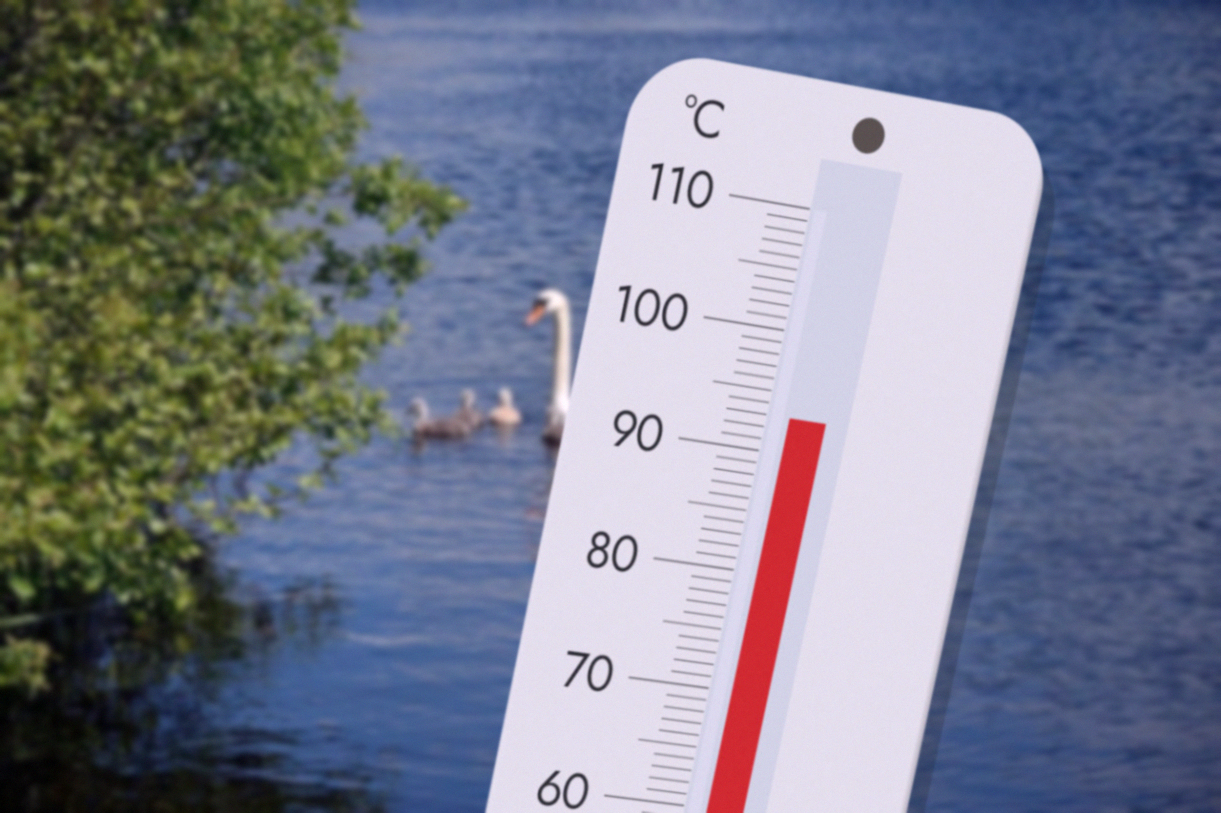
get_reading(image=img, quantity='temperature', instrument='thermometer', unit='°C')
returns 93 °C
